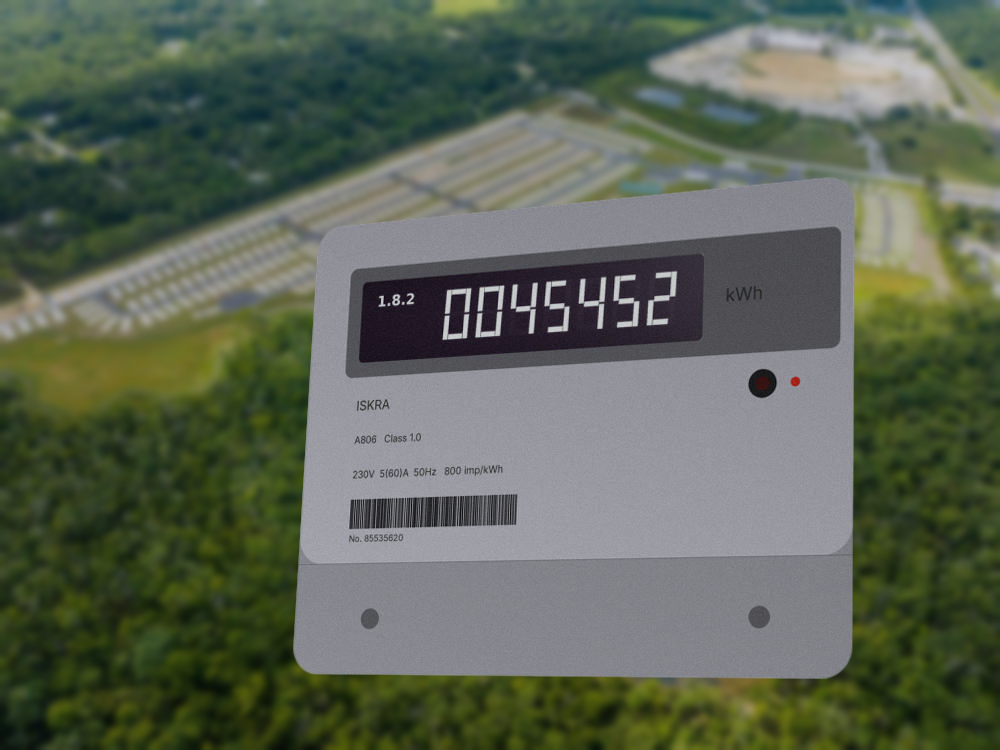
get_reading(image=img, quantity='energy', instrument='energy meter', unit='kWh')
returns 45452 kWh
